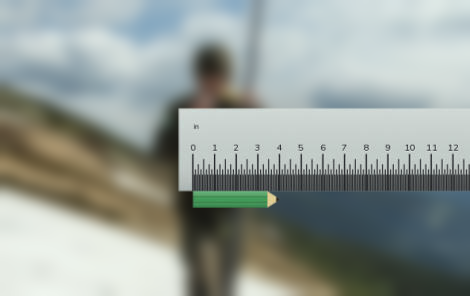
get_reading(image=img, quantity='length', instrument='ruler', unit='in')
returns 4 in
